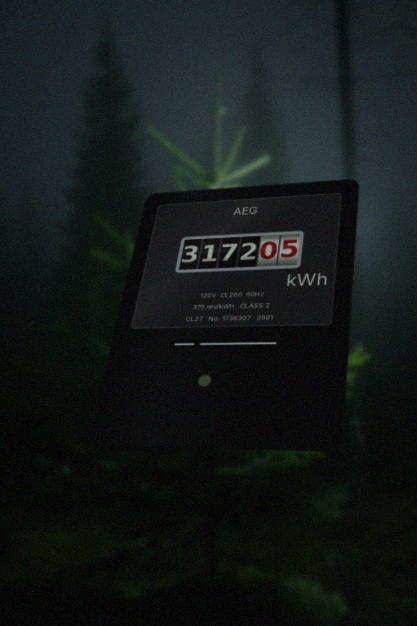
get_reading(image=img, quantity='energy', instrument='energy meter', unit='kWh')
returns 3172.05 kWh
